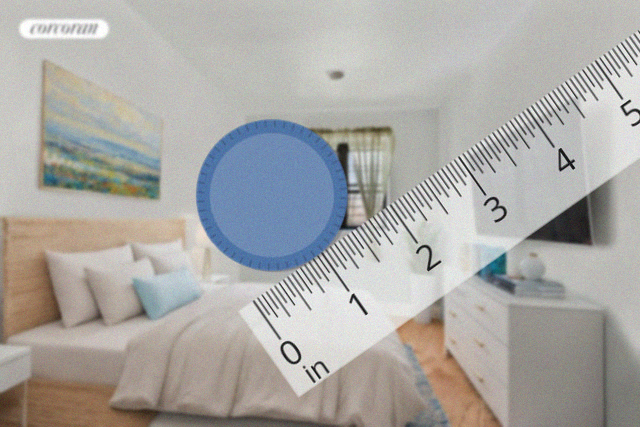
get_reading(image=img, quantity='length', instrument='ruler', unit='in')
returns 1.8125 in
